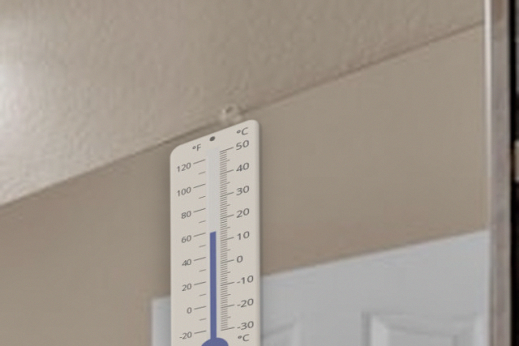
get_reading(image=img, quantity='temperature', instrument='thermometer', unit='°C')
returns 15 °C
